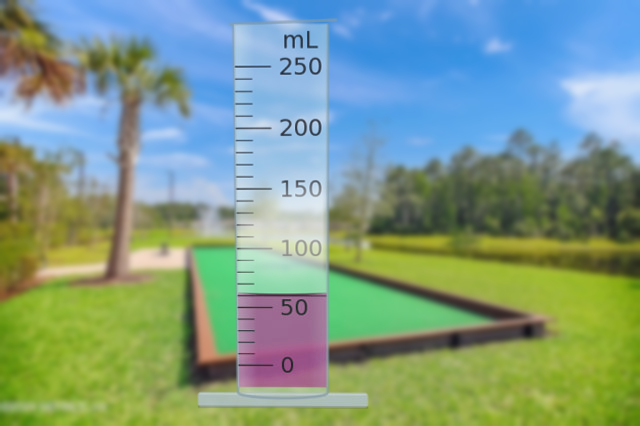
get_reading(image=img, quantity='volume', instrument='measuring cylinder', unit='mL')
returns 60 mL
